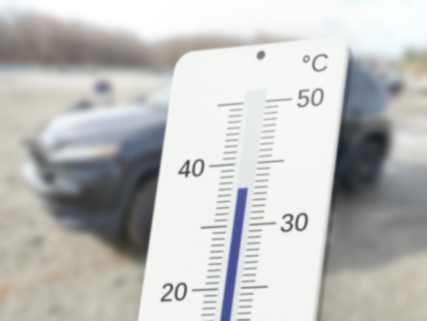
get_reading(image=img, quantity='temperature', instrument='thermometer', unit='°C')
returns 36 °C
